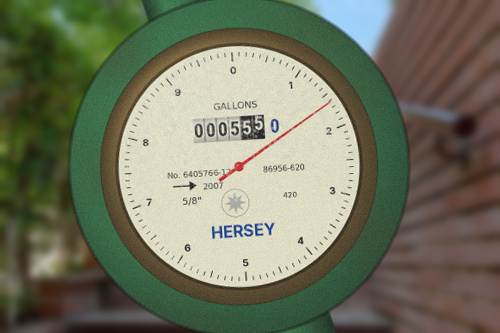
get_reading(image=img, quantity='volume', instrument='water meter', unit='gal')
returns 5551.6 gal
